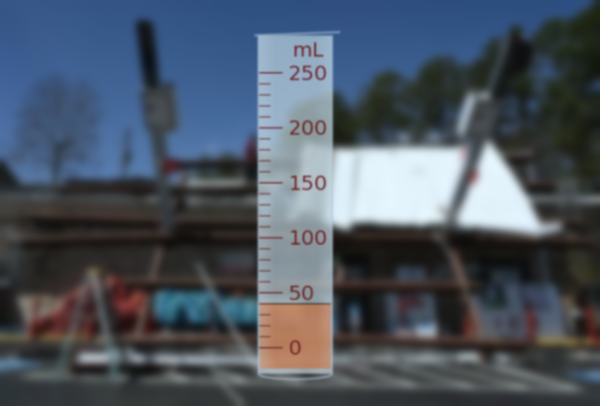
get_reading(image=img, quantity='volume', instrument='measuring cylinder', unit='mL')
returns 40 mL
